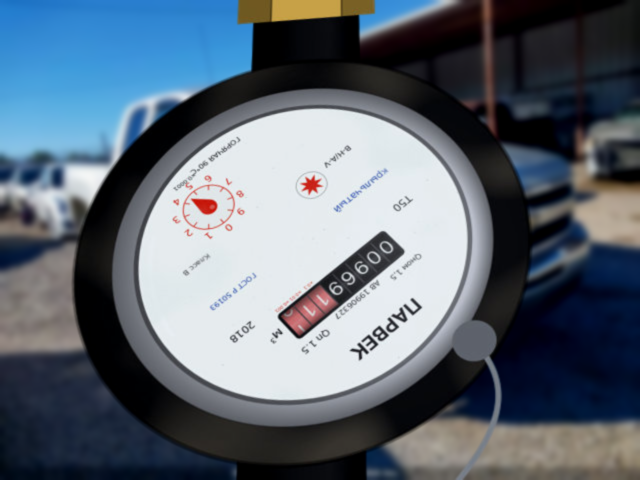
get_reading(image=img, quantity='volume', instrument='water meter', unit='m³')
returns 969.1114 m³
